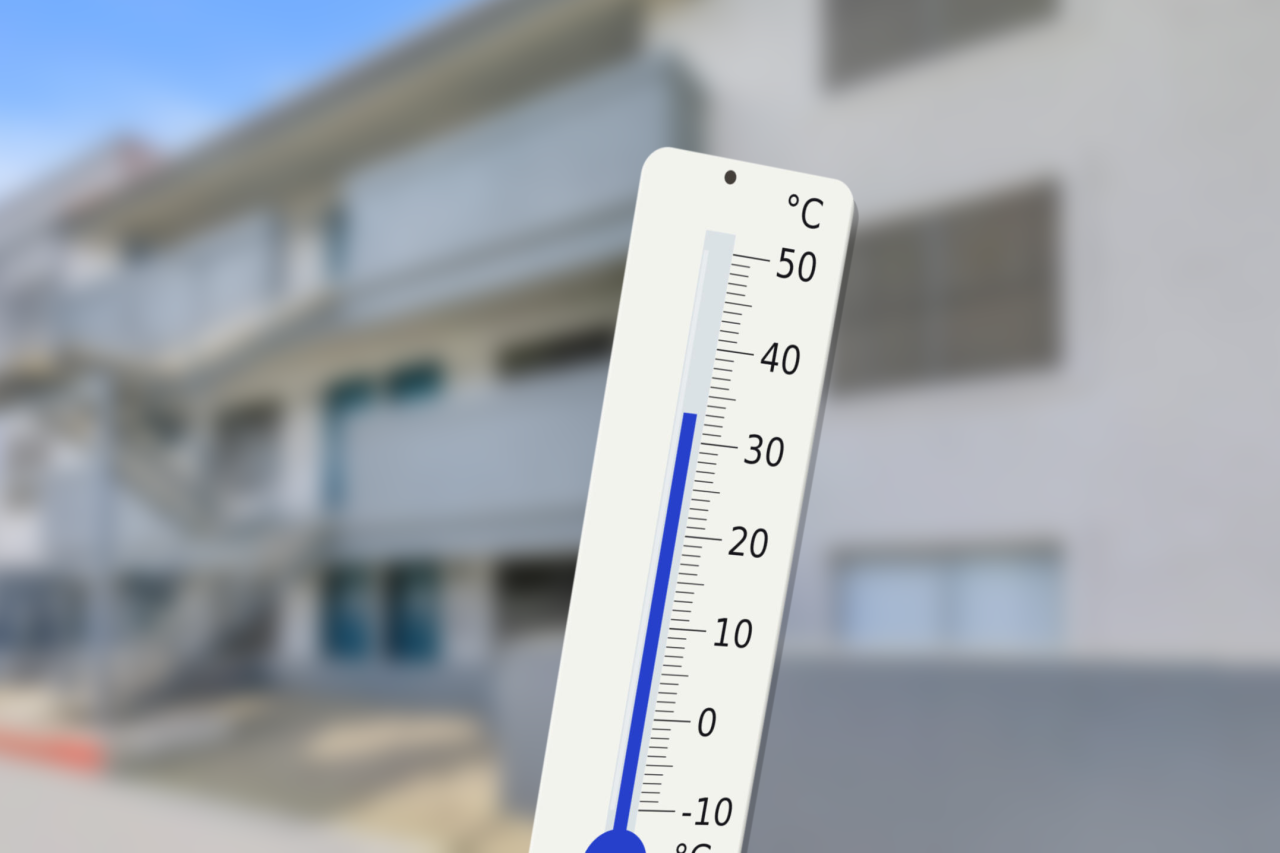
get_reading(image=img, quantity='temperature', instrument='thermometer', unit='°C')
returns 33 °C
